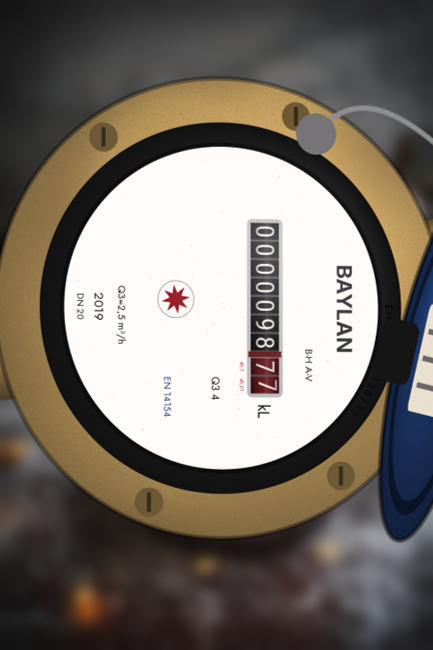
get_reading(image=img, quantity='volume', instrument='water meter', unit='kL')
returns 98.77 kL
